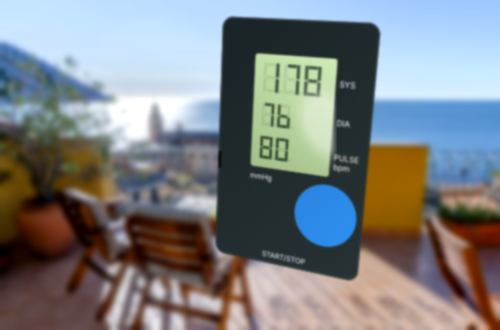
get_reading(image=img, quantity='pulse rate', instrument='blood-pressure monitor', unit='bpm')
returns 80 bpm
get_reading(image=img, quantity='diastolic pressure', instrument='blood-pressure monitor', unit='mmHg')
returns 76 mmHg
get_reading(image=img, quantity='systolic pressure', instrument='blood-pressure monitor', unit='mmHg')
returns 178 mmHg
